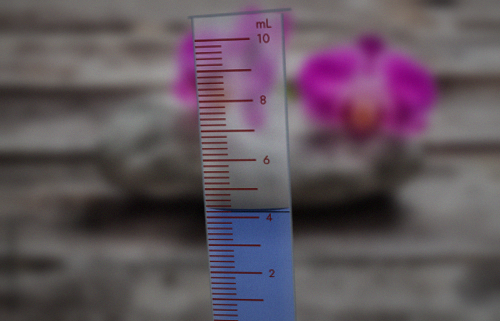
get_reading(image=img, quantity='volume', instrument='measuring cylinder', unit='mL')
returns 4.2 mL
